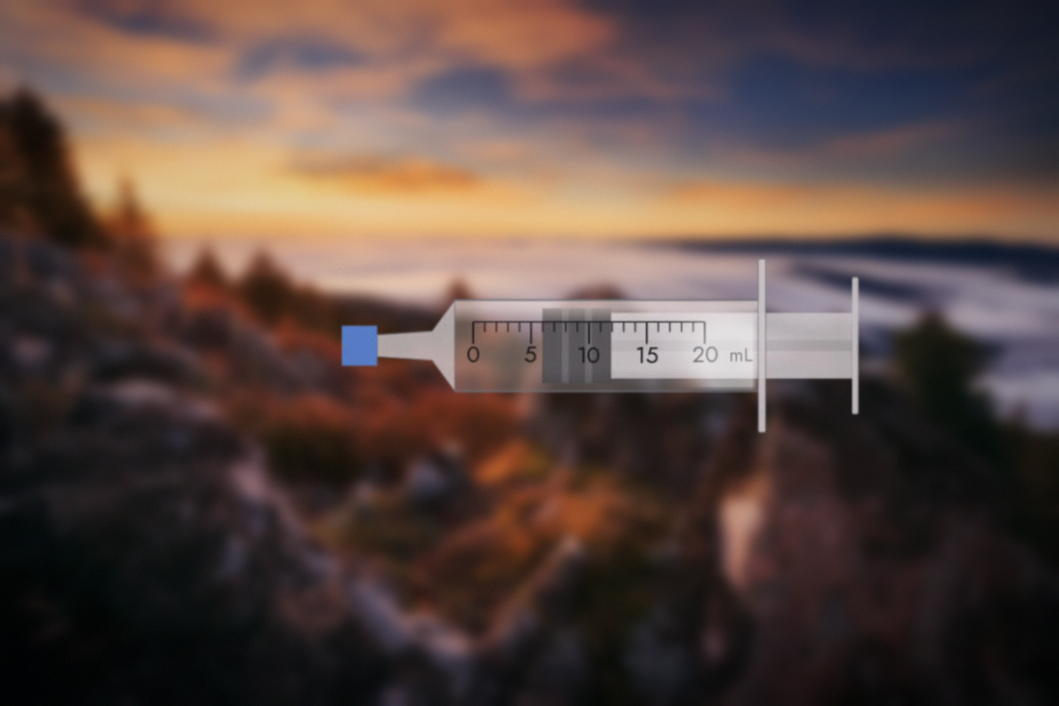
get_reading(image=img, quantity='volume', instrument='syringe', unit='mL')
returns 6 mL
